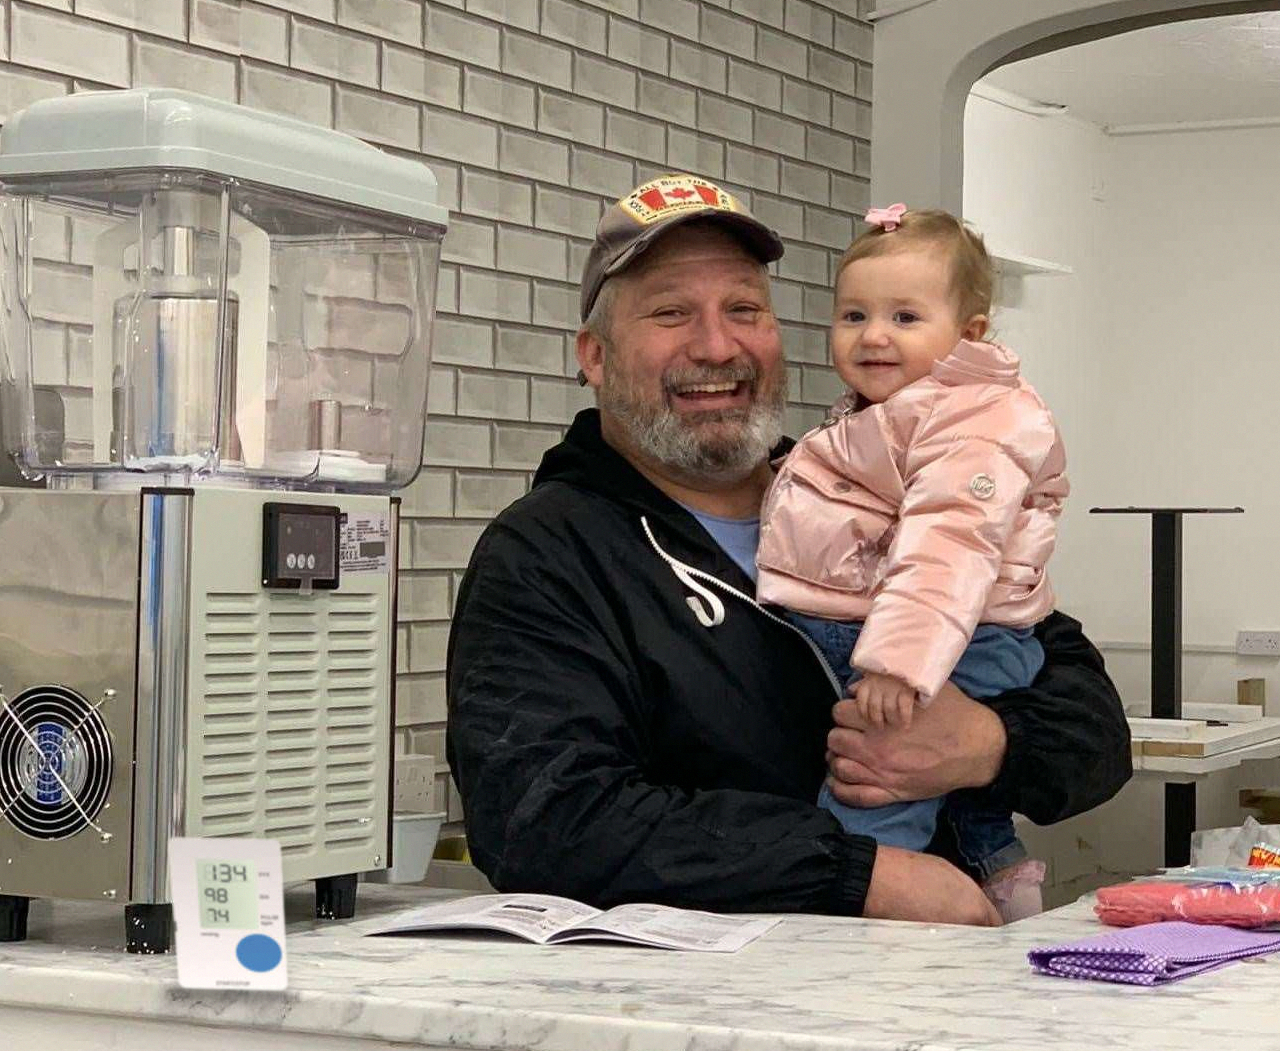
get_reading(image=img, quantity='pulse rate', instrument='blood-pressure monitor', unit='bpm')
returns 74 bpm
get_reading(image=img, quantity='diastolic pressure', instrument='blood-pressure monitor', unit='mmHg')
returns 98 mmHg
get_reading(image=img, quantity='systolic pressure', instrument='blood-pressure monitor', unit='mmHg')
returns 134 mmHg
